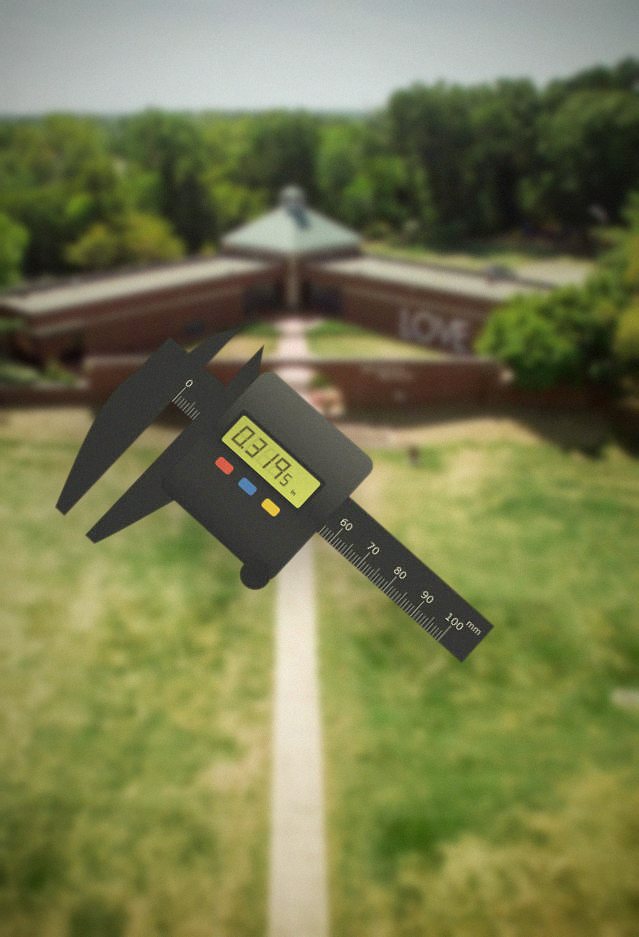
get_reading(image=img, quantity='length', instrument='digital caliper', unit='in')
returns 0.3195 in
